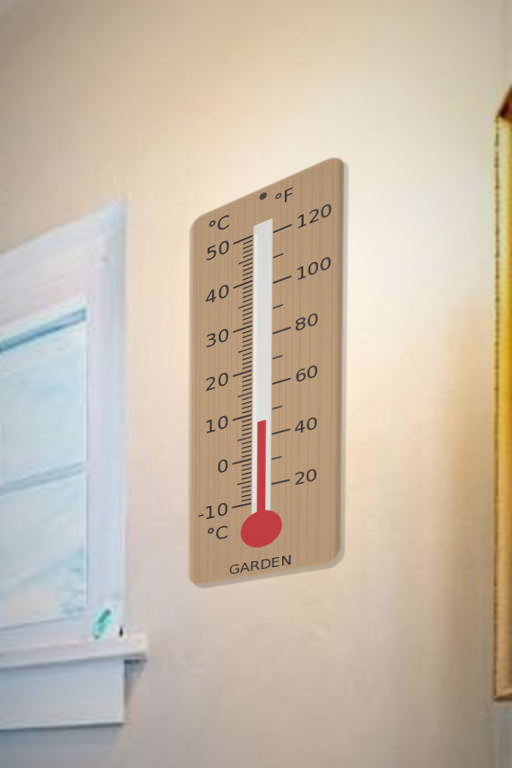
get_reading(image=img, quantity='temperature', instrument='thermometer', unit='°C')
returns 8 °C
